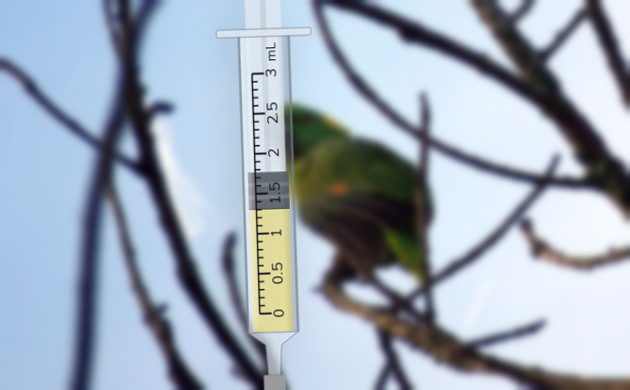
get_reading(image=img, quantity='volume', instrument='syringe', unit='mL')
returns 1.3 mL
